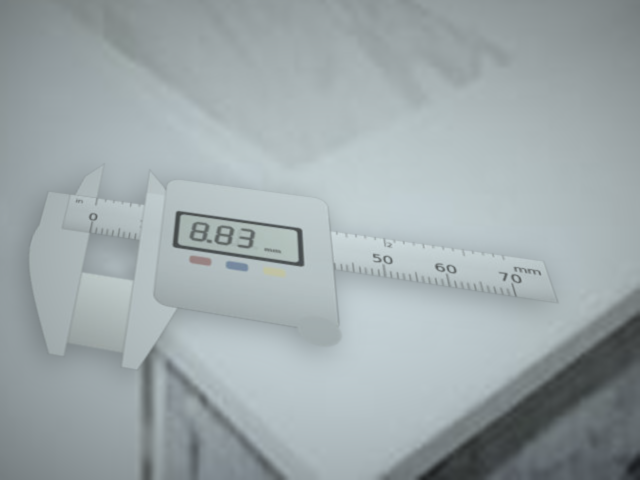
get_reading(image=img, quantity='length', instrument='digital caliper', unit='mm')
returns 8.83 mm
